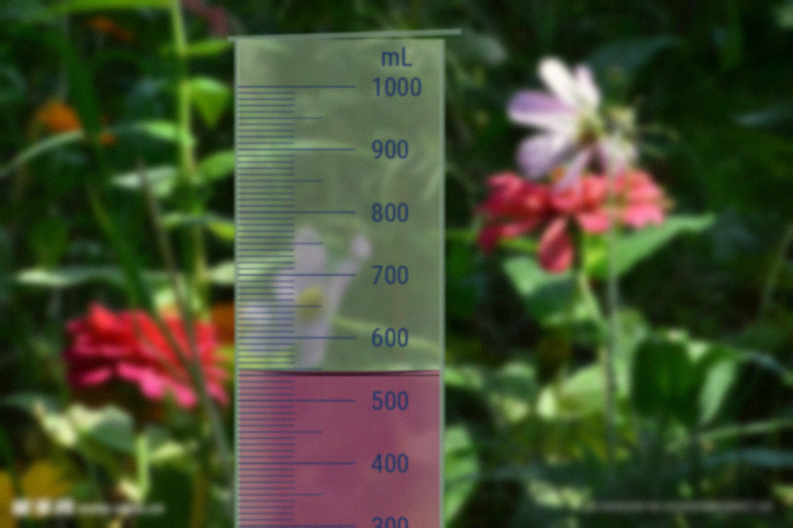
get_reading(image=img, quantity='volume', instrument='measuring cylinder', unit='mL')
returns 540 mL
